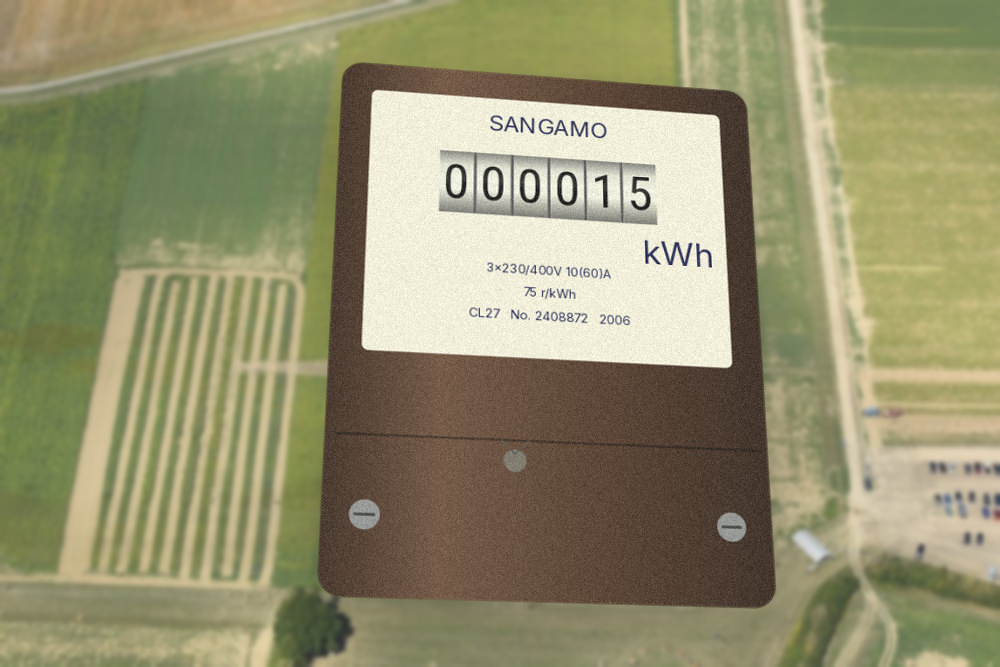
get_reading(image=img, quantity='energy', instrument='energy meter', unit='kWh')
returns 15 kWh
